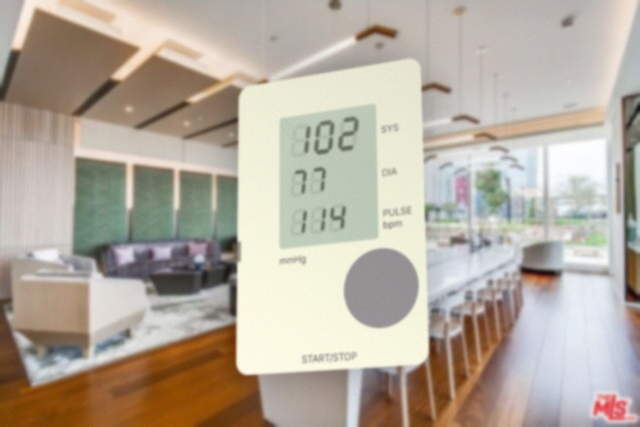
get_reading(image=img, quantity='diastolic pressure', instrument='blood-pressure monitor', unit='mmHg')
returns 77 mmHg
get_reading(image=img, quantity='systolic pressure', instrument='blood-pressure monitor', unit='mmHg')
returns 102 mmHg
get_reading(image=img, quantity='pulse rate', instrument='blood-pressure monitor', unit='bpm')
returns 114 bpm
